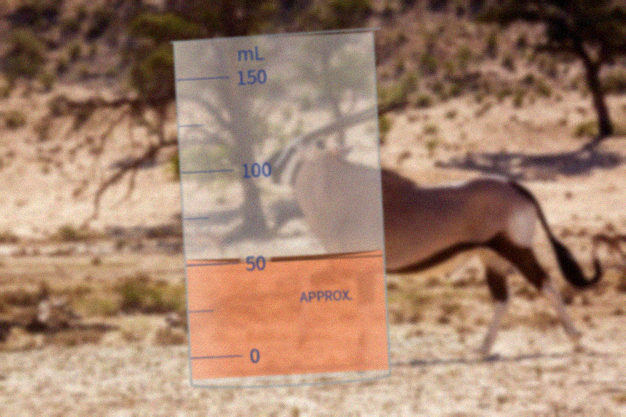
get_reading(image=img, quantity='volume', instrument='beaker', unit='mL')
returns 50 mL
